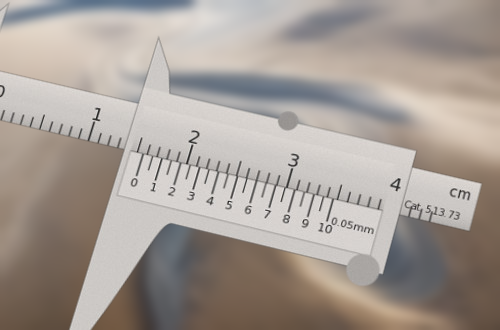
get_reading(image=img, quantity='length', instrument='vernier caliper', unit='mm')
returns 15.6 mm
